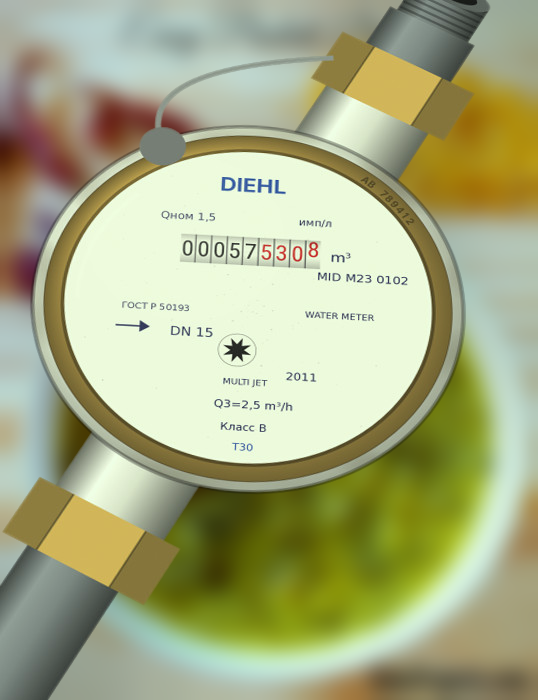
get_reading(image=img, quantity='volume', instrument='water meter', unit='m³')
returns 57.5308 m³
